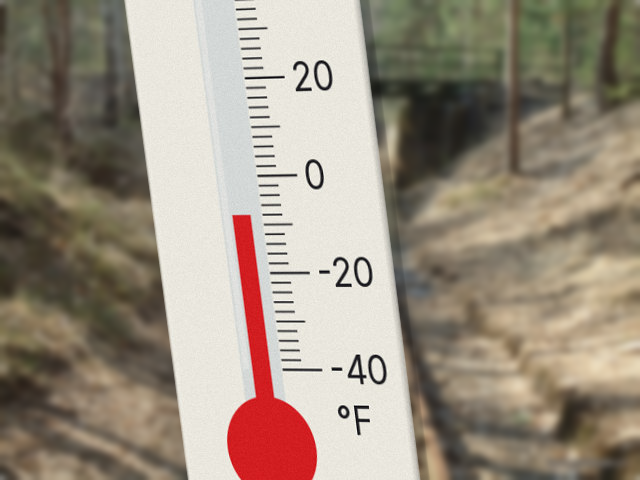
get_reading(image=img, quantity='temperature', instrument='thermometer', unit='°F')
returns -8 °F
